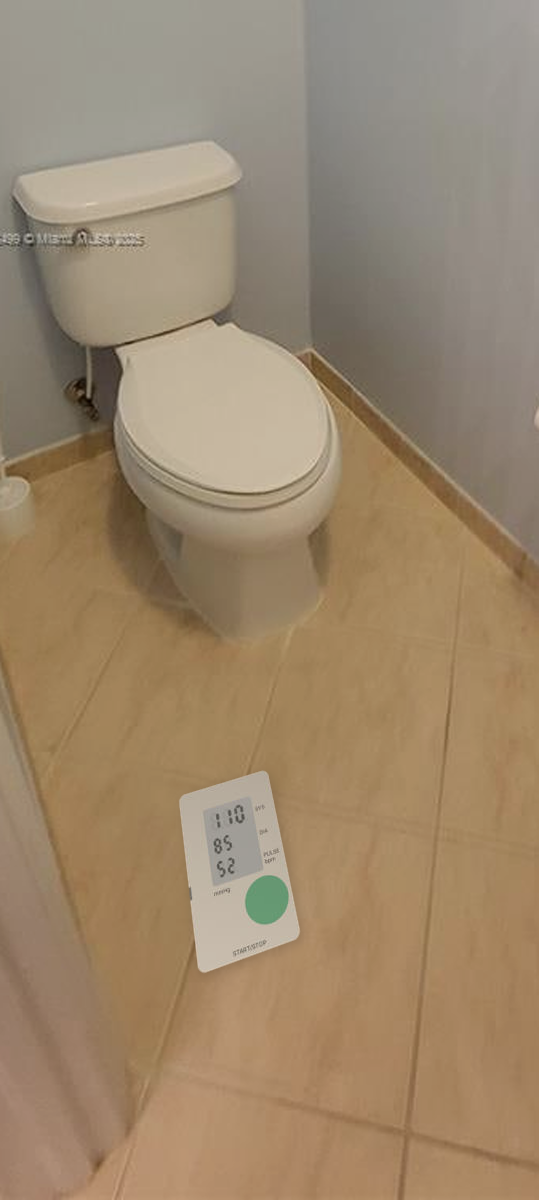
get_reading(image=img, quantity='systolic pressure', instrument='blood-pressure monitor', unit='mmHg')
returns 110 mmHg
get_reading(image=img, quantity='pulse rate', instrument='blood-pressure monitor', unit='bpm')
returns 52 bpm
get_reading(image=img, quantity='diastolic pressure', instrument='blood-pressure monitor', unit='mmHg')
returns 85 mmHg
